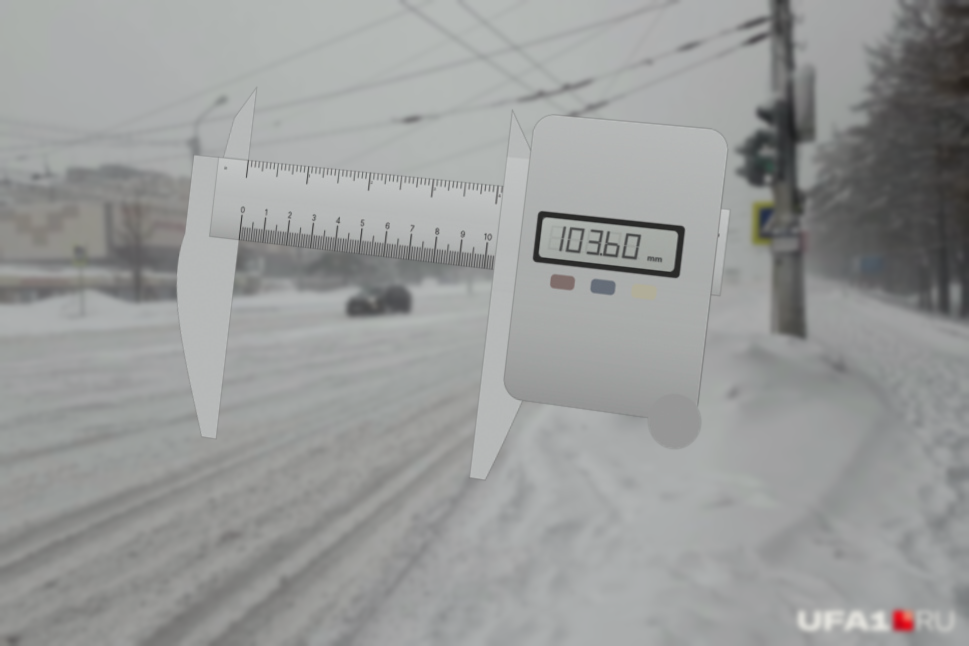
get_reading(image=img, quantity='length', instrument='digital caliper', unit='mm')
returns 103.60 mm
